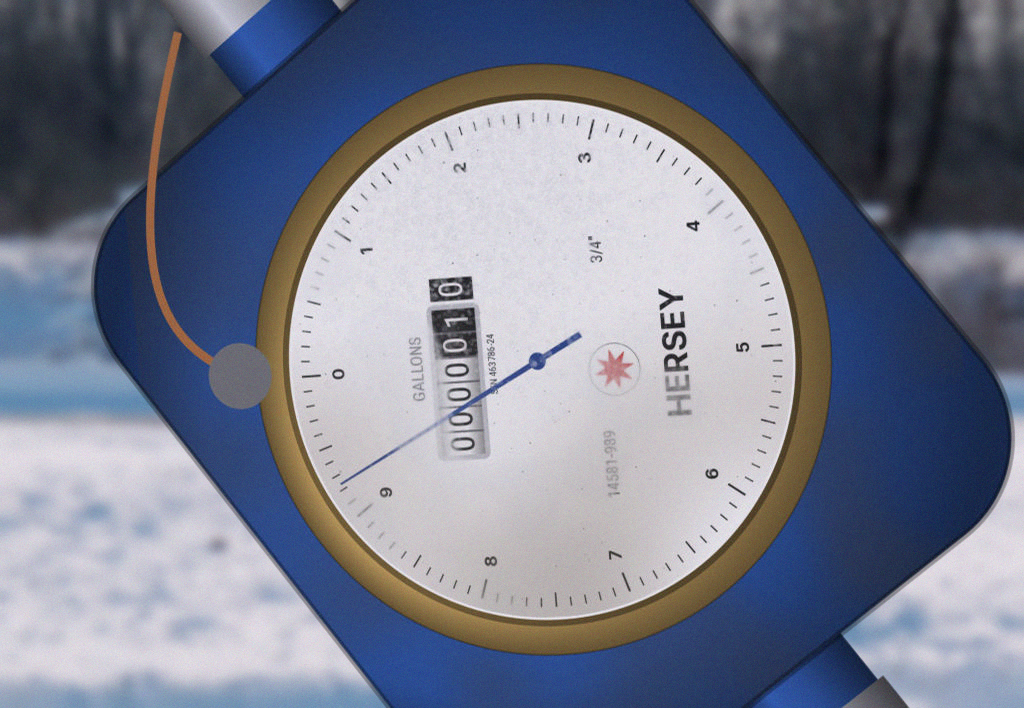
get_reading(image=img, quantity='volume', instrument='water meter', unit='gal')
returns 9.2 gal
